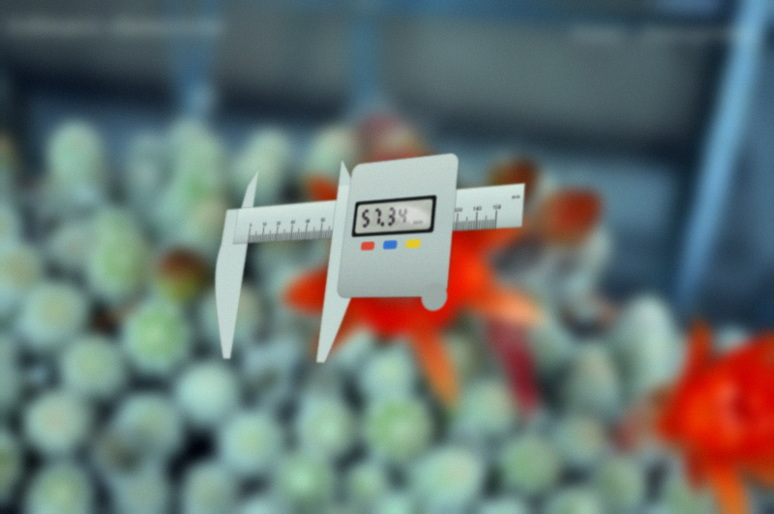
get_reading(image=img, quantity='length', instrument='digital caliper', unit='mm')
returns 57.34 mm
